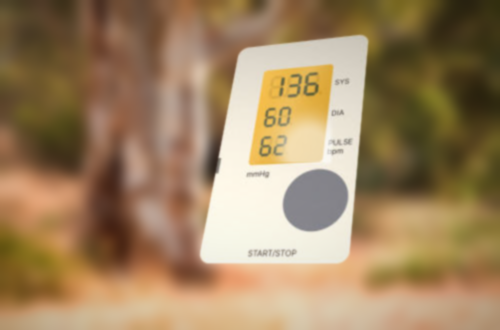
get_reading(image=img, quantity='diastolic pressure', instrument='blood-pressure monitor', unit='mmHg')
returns 60 mmHg
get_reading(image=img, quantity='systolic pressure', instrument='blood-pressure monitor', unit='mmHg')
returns 136 mmHg
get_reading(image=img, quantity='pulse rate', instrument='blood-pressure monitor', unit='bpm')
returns 62 bpm
